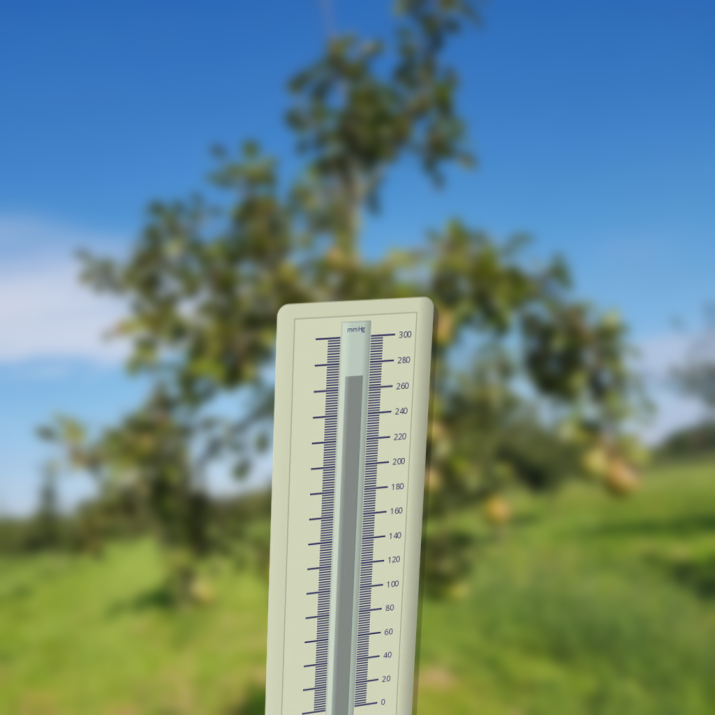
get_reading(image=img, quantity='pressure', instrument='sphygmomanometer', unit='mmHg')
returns 270 mmHg
